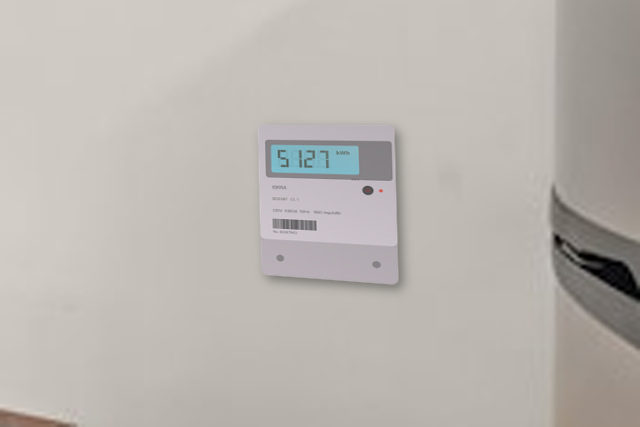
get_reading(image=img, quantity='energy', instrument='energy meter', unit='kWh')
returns 5127 kWh
